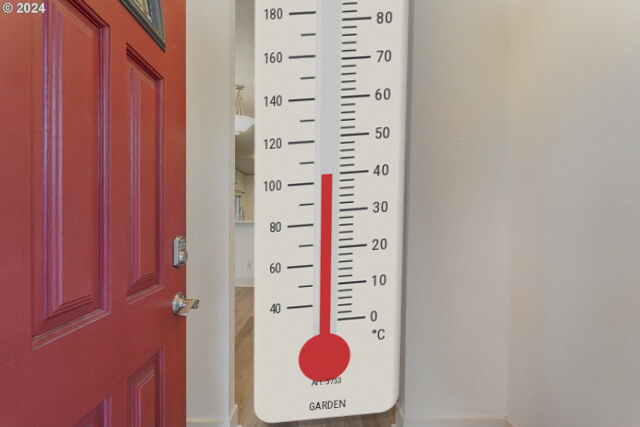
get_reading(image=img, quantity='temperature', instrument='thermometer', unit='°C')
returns 40 °C
